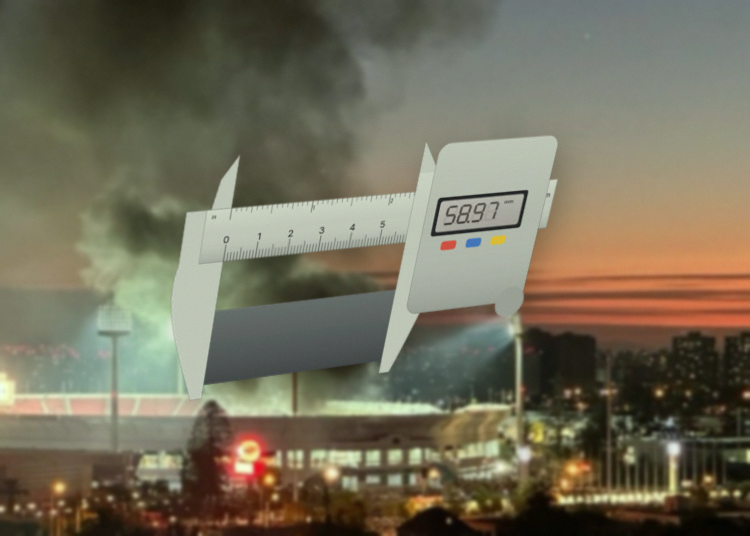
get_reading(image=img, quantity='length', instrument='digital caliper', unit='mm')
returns 58.97 mm
